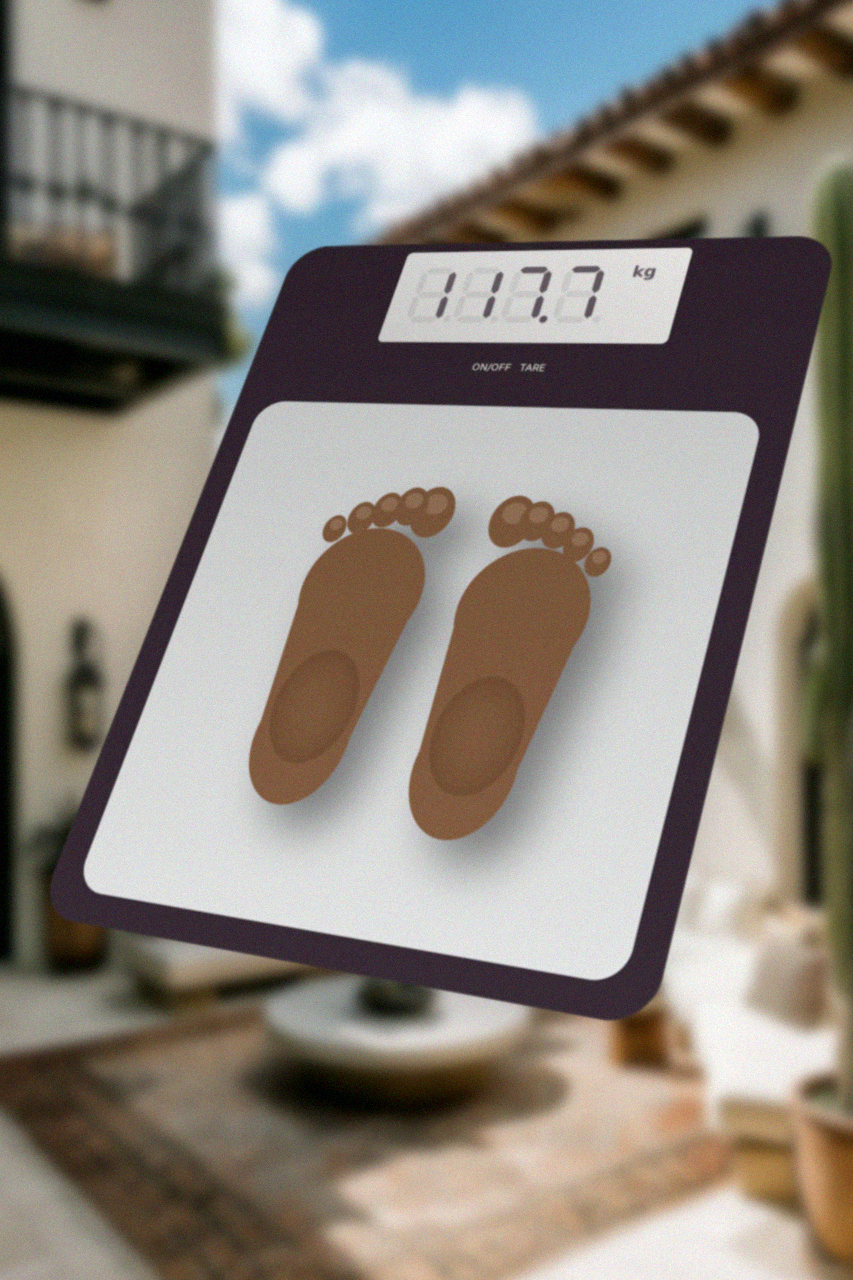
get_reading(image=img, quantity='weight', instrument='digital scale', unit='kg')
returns 117.7 kg
